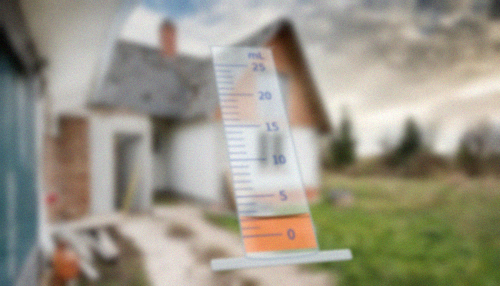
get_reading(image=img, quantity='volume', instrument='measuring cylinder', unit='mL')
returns 2 mL
